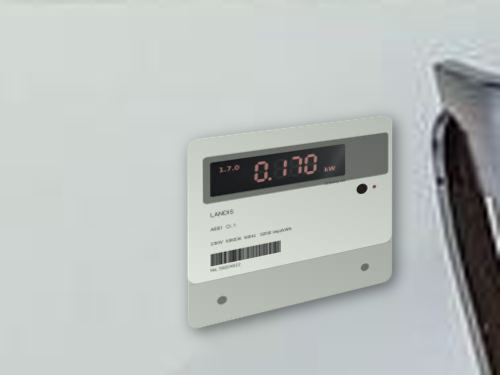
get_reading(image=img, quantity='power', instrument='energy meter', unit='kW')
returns 0.170 kW
